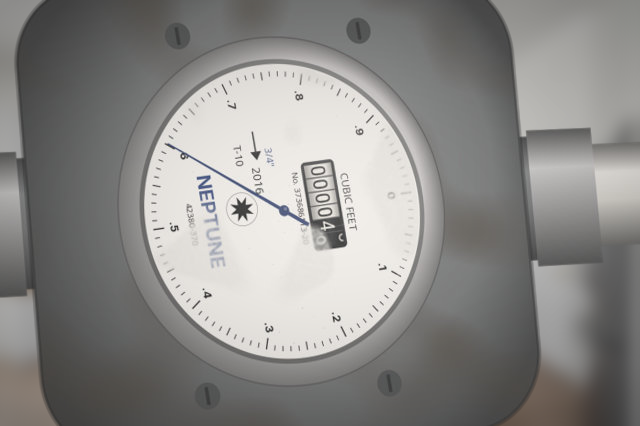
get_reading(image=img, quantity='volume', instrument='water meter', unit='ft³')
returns 48.60 ft³
